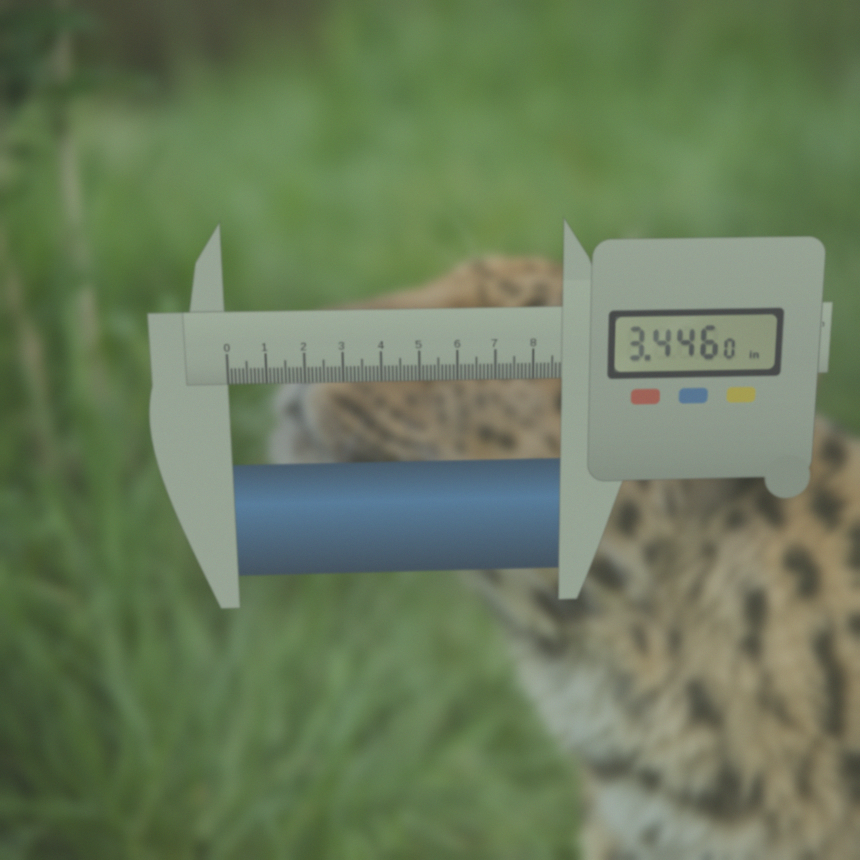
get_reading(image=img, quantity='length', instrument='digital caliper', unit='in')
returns 3.4460 in
